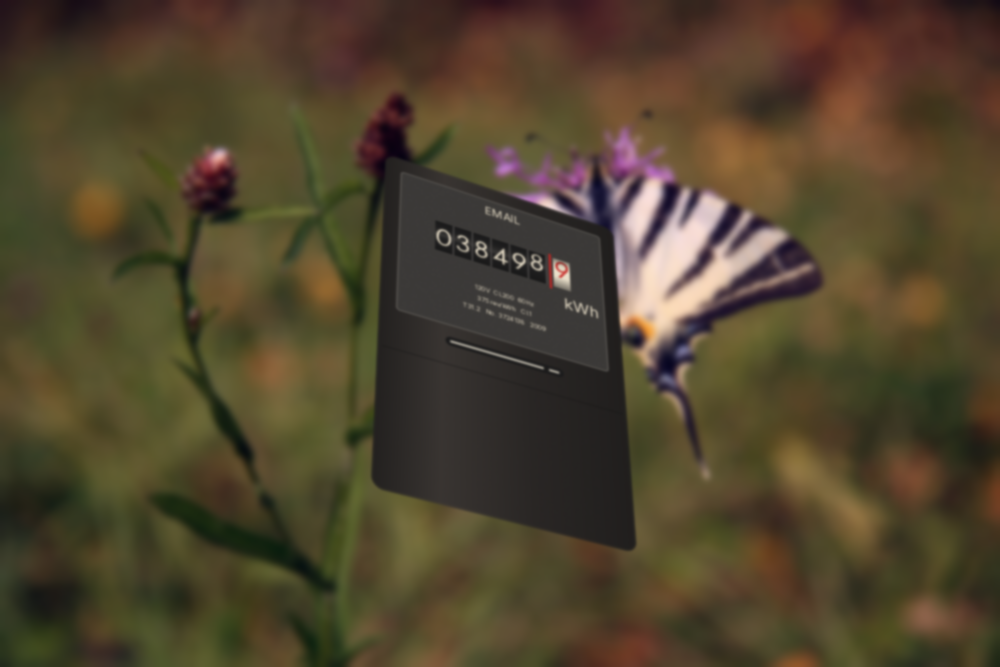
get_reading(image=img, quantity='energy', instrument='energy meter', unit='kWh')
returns 38498.9 kWh
